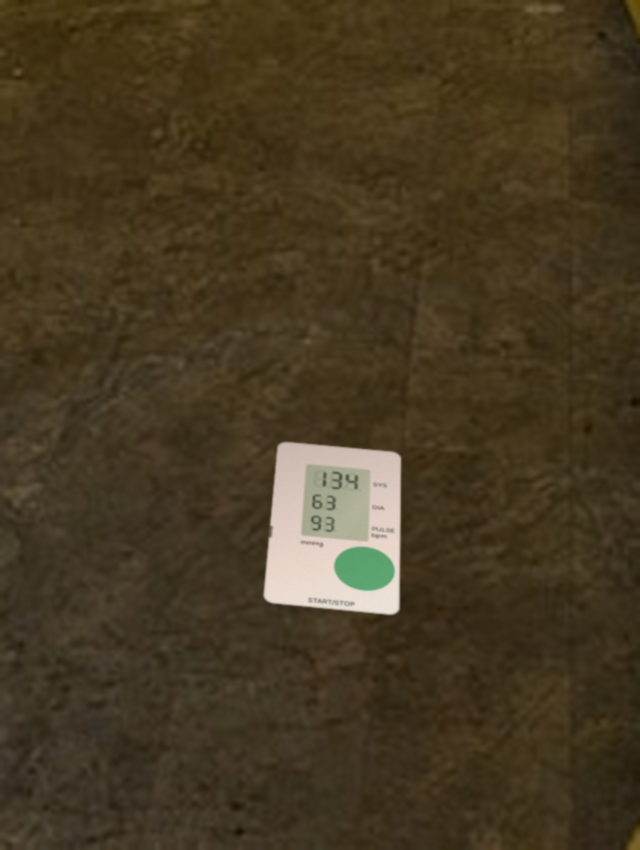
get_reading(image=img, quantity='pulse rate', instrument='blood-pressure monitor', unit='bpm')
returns 93 bpm
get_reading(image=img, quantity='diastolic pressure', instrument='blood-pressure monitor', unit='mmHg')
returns 63 mmHg
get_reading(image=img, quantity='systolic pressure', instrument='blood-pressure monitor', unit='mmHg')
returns 134 mmHg
